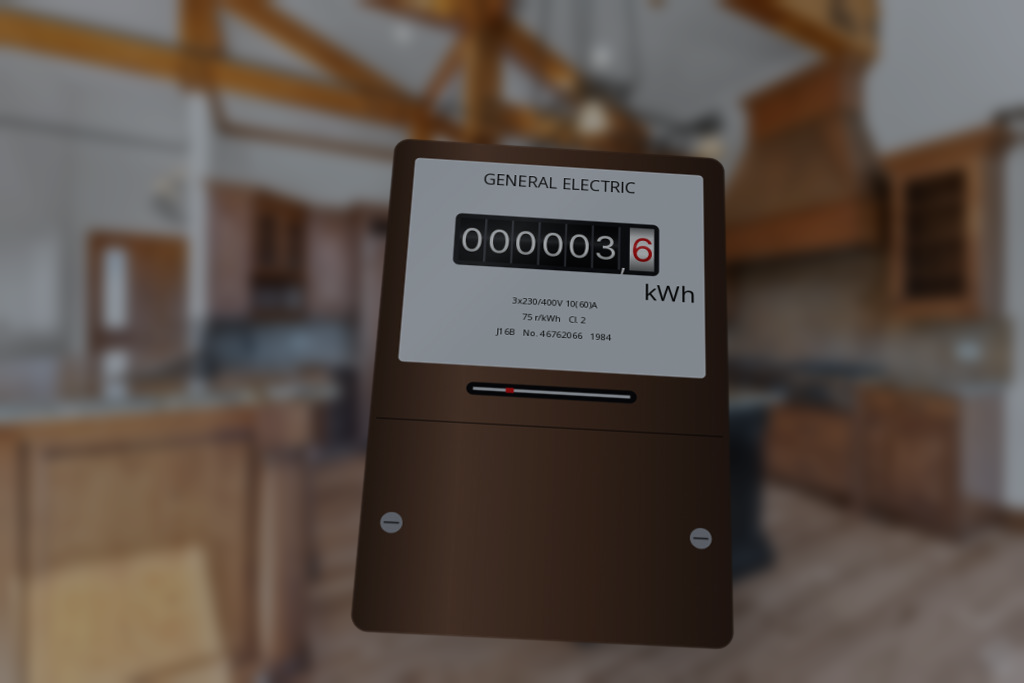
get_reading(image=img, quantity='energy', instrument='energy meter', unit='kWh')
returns 3.6 kWh
